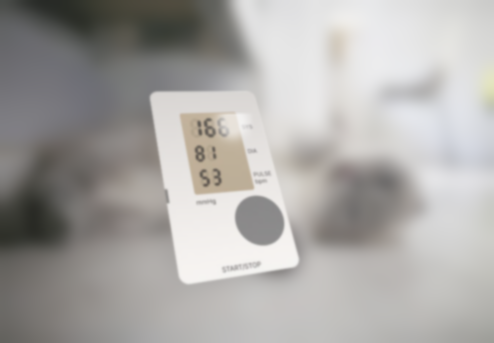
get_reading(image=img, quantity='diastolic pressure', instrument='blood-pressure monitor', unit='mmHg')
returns 81 mmHg
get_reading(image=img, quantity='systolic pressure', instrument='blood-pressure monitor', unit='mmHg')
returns 166 mmHg
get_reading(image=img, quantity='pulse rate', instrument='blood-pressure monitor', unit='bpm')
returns 53 bpm
